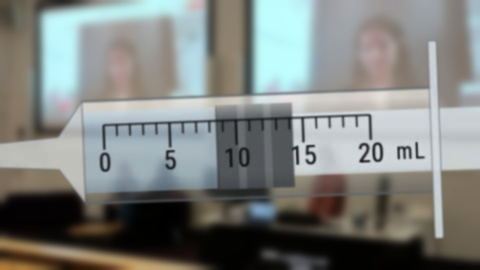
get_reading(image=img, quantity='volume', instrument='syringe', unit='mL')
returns 8.5 mL
